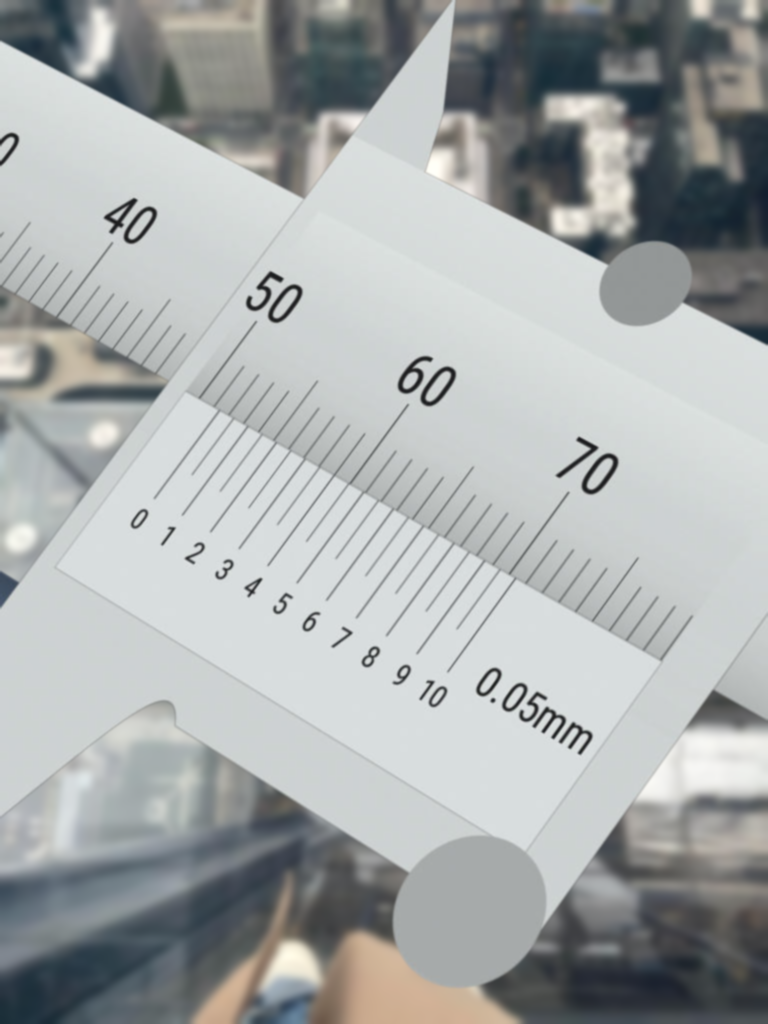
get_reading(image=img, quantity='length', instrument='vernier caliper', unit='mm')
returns 51.4 mm
